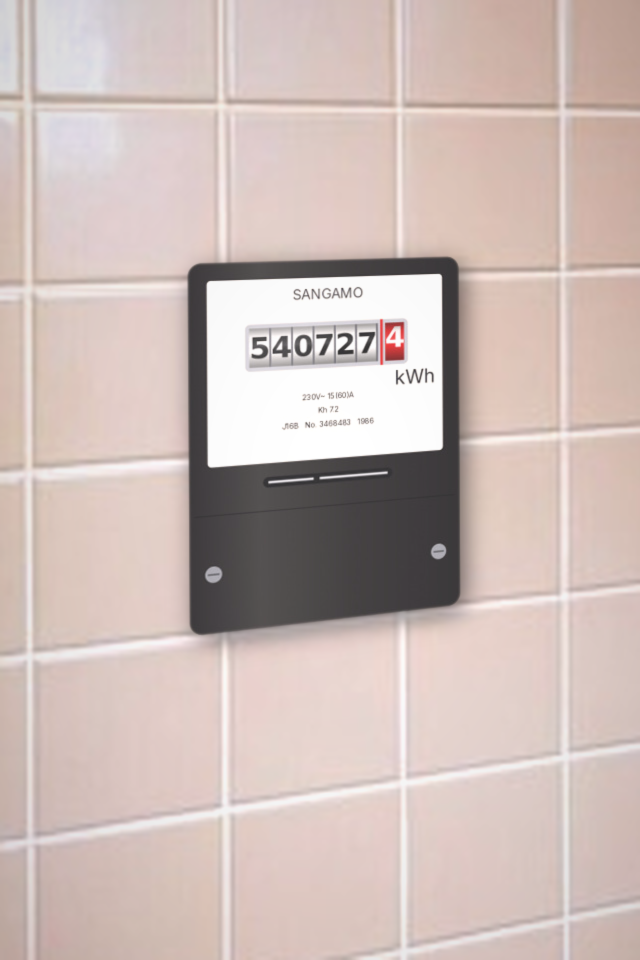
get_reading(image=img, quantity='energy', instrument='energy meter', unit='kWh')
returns 540727.4 kWh
